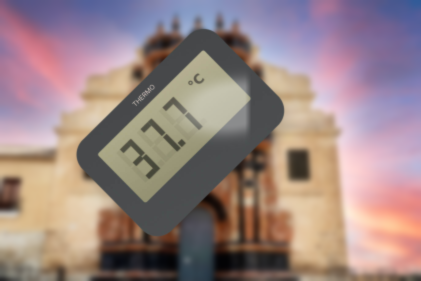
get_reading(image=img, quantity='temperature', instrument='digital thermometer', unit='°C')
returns 37.7 °C
